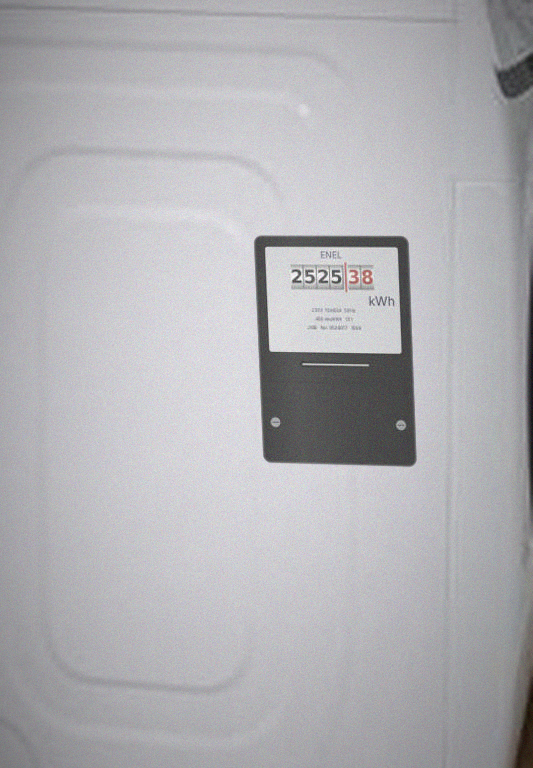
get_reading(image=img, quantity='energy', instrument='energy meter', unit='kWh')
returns 2525.38 kWh
